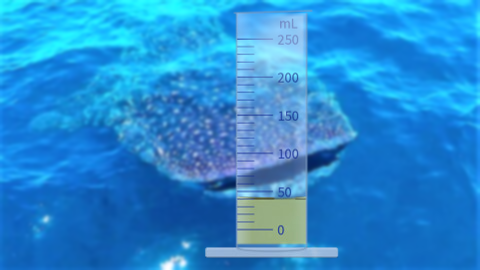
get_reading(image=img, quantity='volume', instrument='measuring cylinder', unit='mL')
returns 40 mL
